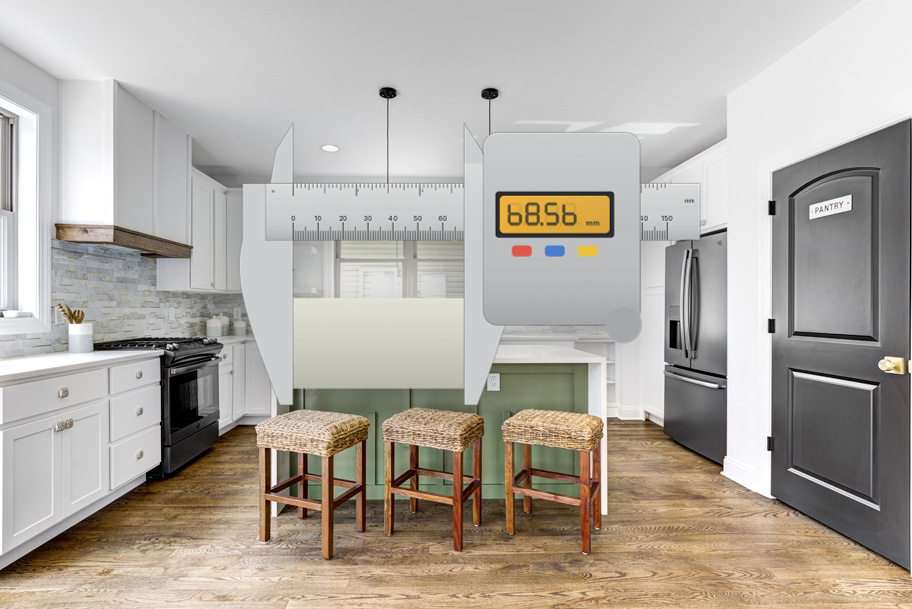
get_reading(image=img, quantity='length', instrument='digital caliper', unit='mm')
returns 68.56 mm
